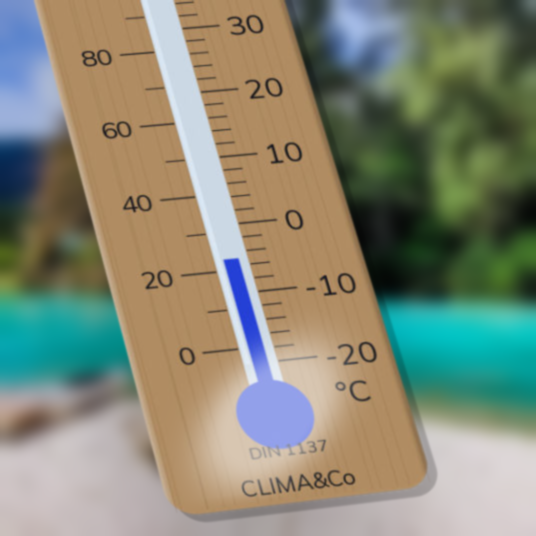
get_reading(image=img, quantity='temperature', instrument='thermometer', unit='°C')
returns -5 °C
